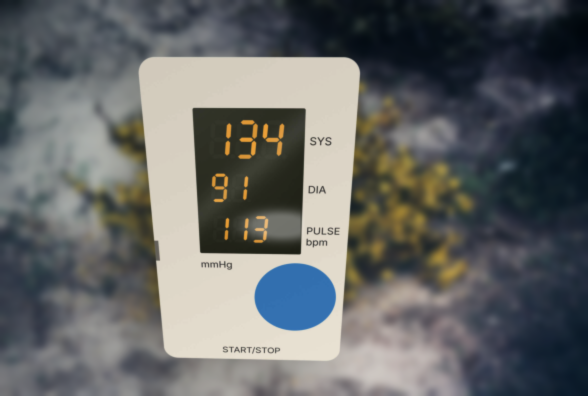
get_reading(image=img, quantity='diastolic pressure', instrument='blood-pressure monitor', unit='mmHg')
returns 91 mmHg
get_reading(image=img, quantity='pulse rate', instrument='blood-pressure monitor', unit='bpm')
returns 113 bpm
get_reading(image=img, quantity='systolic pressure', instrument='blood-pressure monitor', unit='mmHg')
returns 134 mmHg
